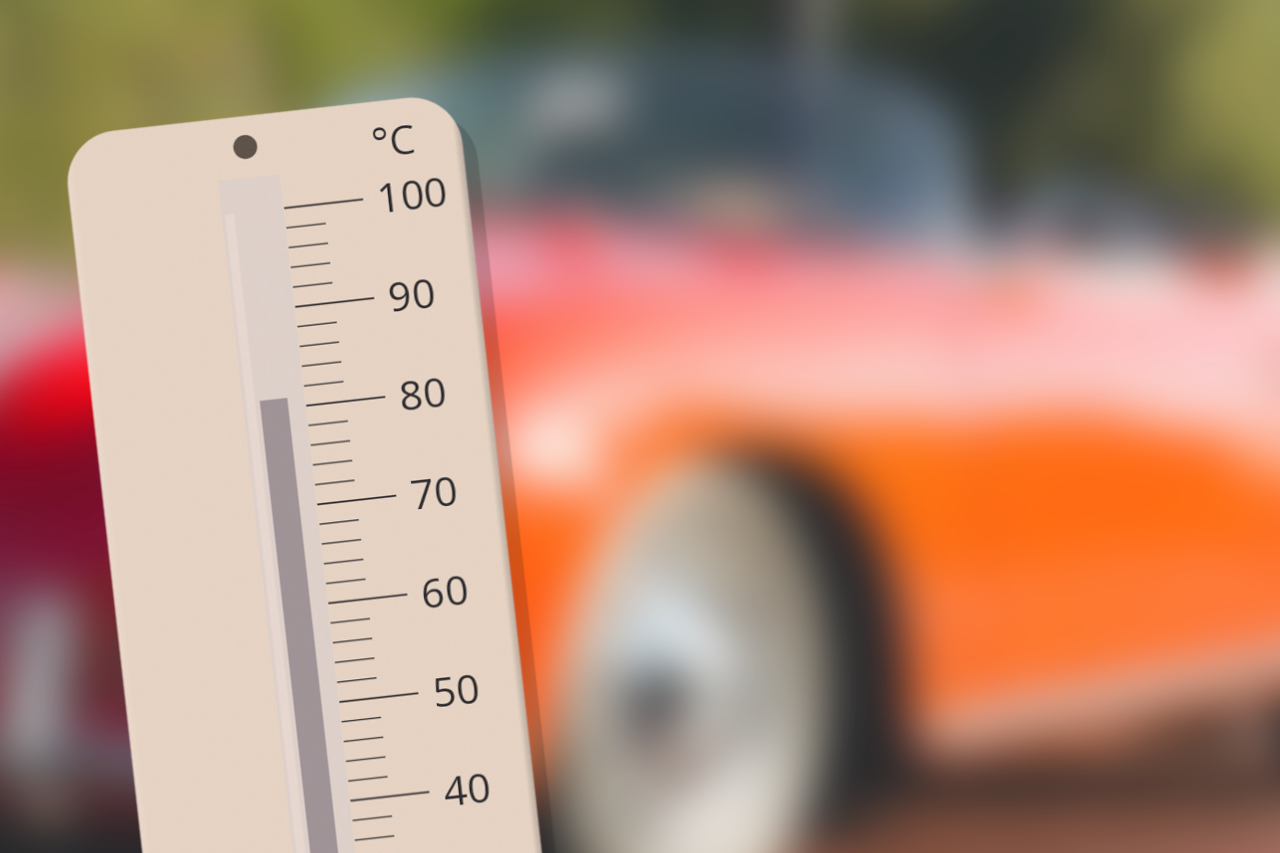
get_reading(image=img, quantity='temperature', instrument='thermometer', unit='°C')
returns 81 °C
